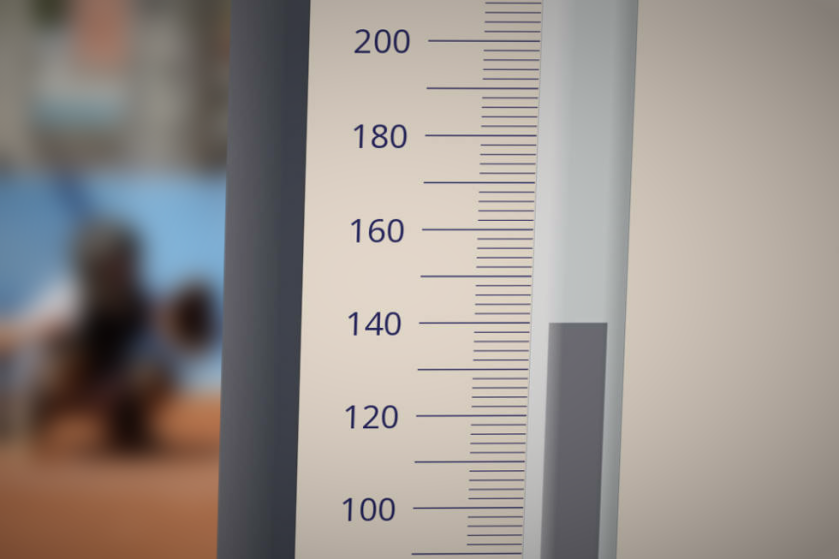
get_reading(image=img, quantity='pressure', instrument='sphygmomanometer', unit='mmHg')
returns 140 mmHg
